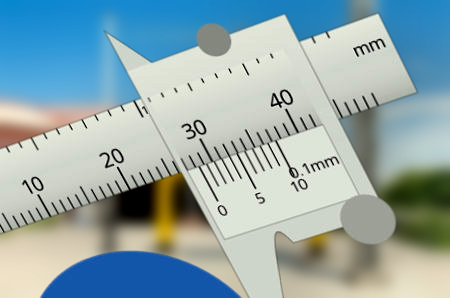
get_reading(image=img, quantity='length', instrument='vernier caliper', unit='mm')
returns 28.4 mm
